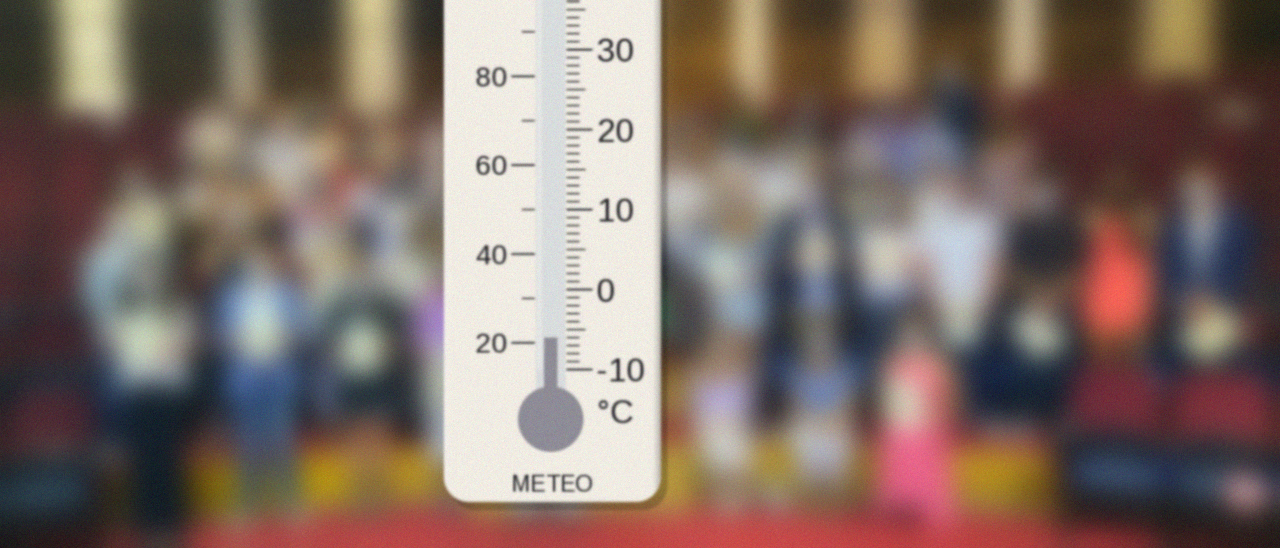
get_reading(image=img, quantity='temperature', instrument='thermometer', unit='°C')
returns -6 °C
